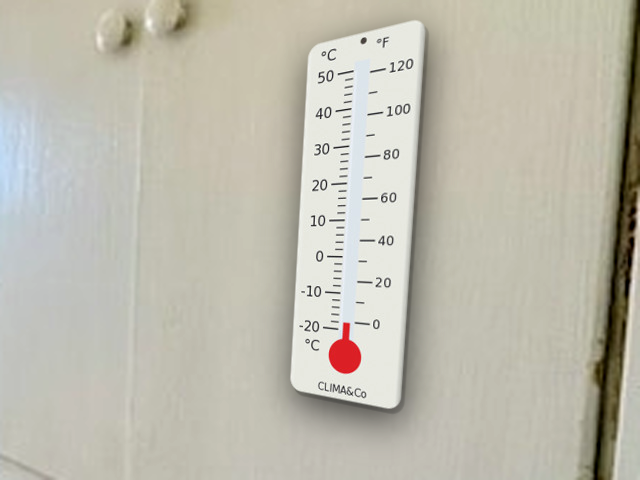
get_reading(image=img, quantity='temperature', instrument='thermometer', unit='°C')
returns -18 °C
